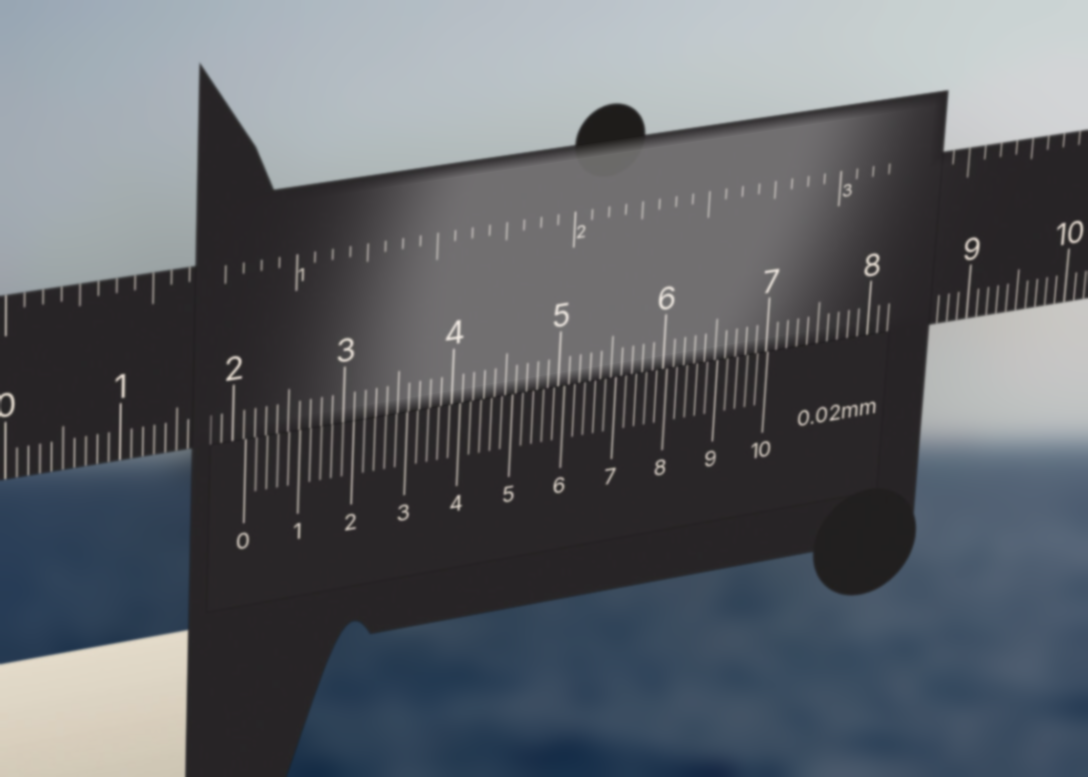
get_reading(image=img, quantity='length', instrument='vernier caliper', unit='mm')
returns 21.2 mm
